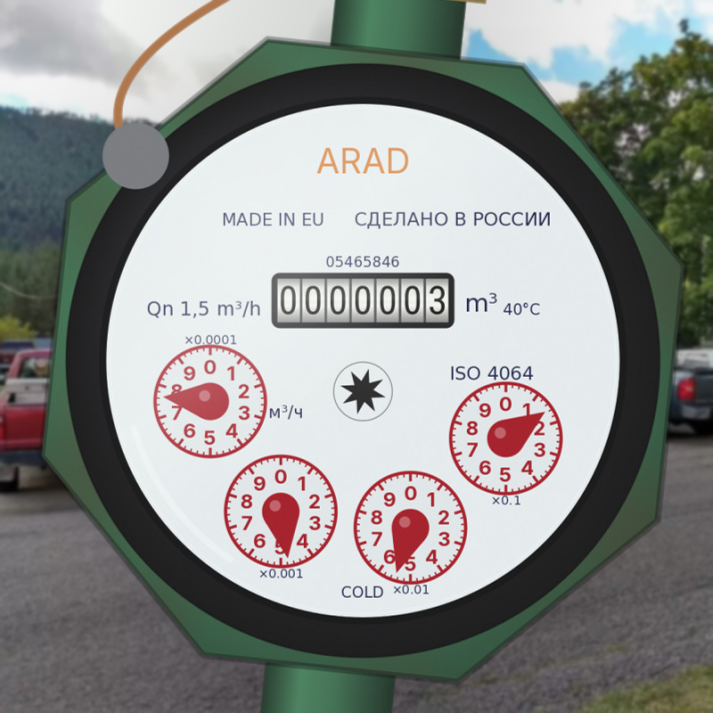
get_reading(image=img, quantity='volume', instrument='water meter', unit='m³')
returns 3.1547 m³
